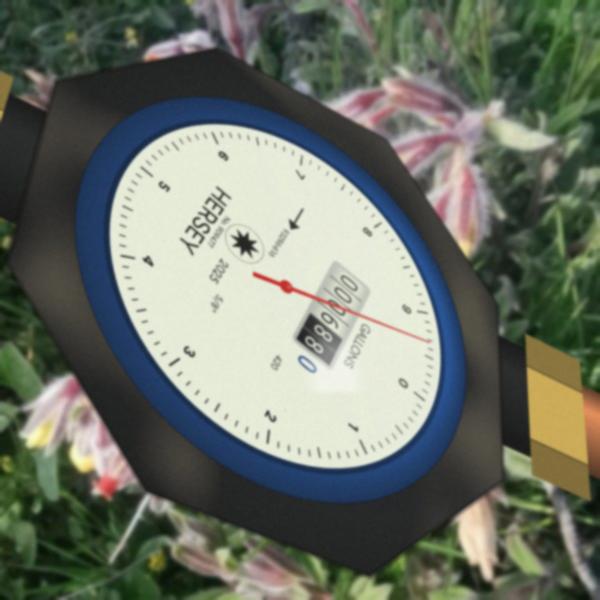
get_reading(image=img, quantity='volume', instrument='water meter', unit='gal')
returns 6879.3 gal
